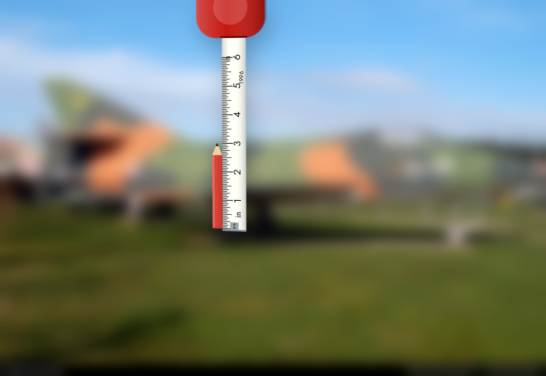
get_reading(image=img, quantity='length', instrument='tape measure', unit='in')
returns 3 in
